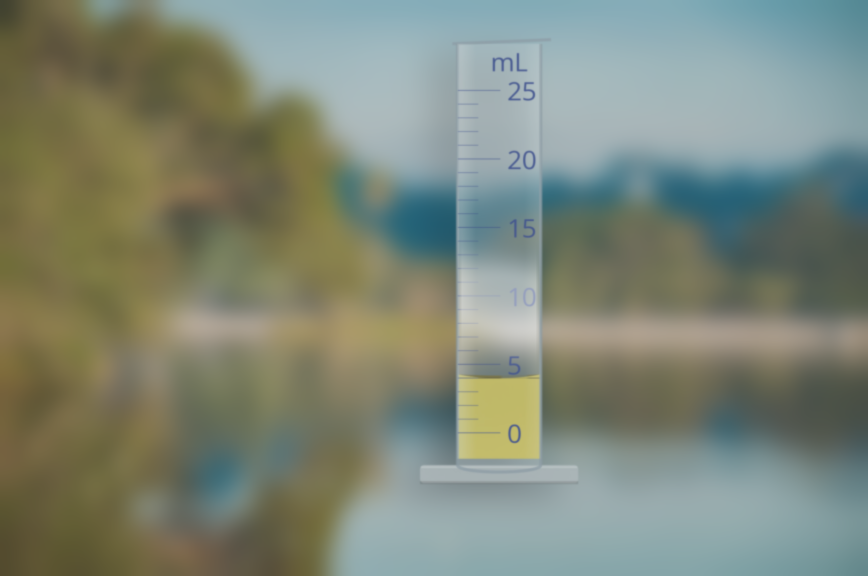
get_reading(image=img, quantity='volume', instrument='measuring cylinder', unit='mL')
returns 4 mL
